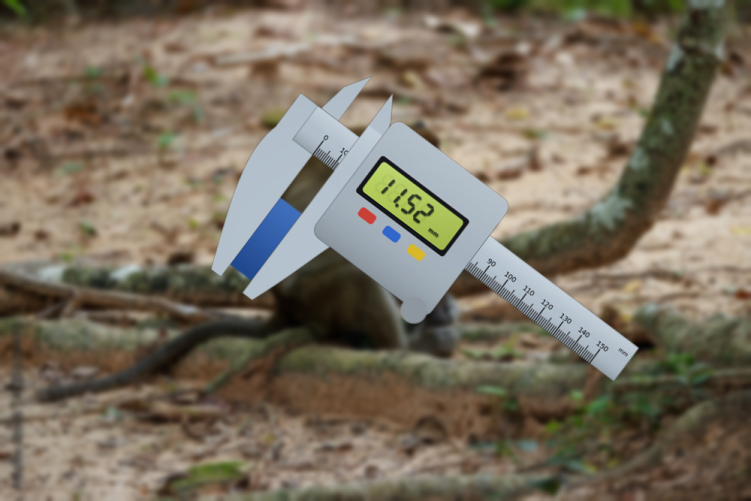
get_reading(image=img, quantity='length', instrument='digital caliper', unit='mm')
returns 11.52 mm
